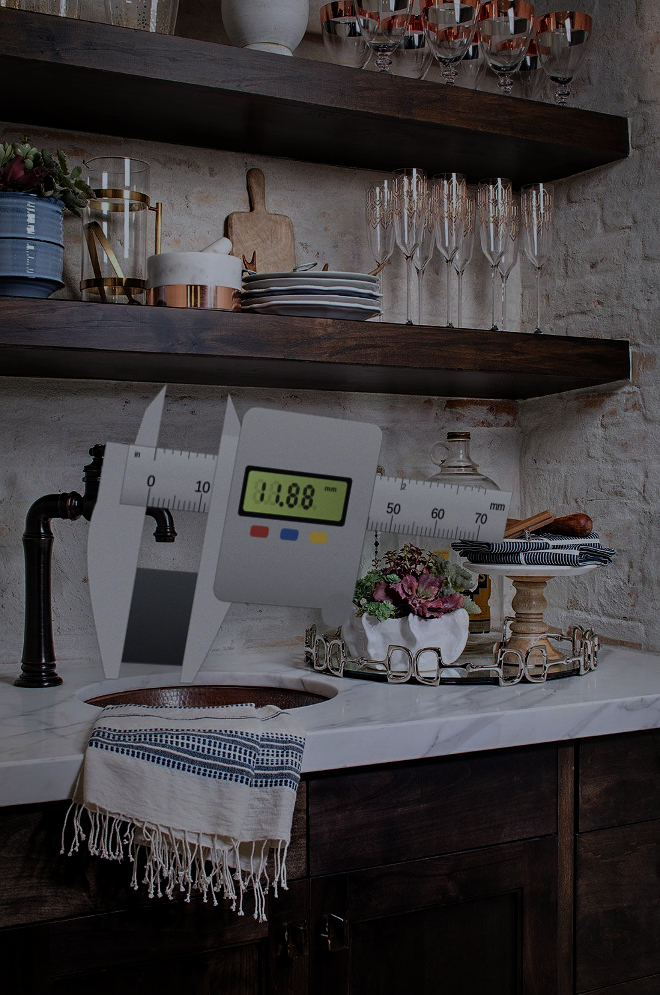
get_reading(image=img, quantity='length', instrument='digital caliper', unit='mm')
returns 11.88 mm
